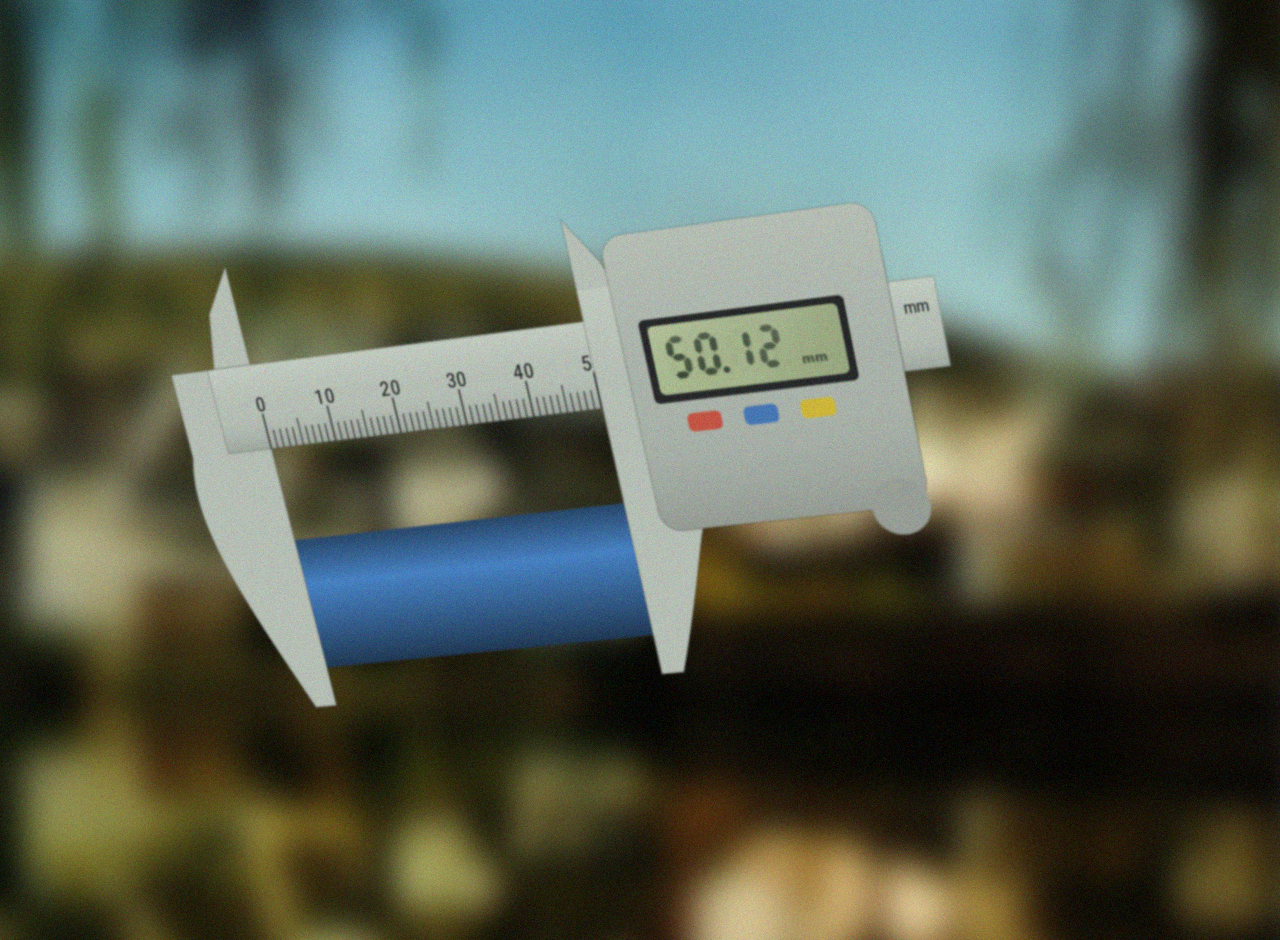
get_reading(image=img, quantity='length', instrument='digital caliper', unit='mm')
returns 50.12 mm
